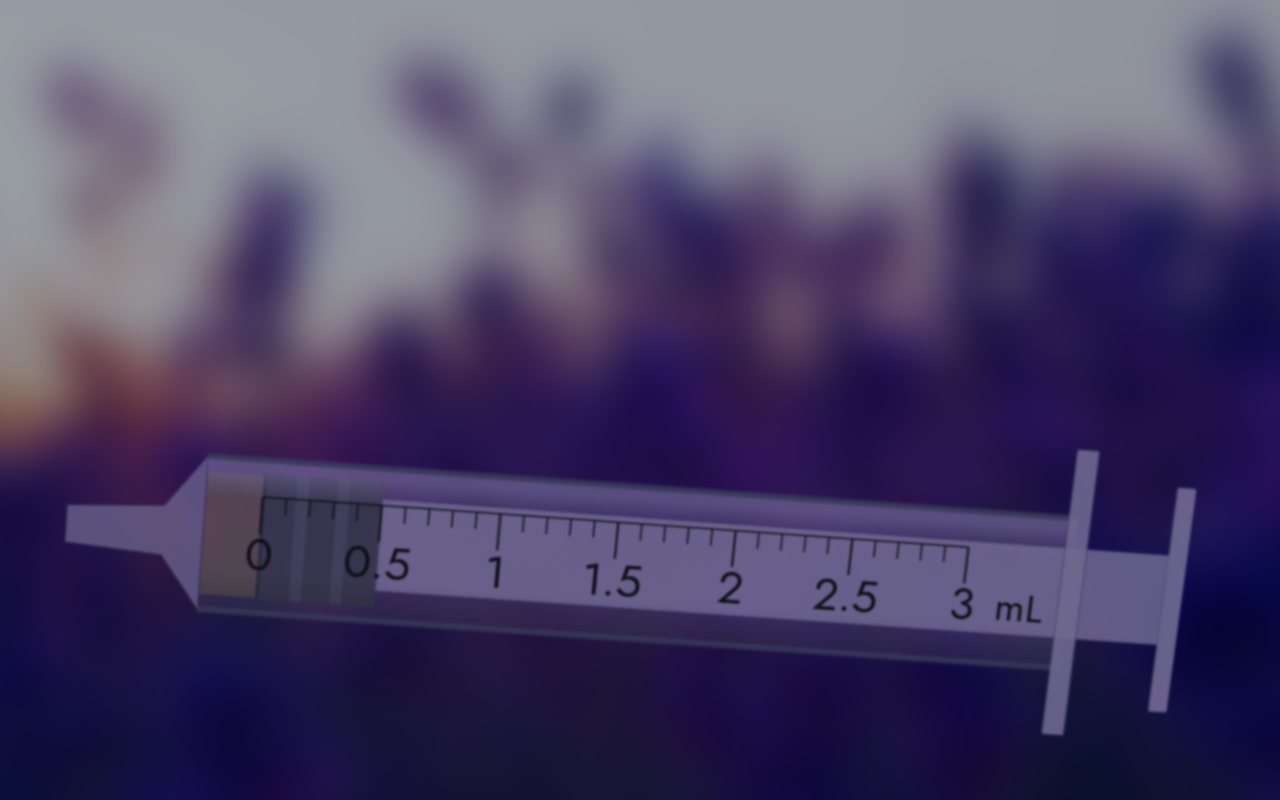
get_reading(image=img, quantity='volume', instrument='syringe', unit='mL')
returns 0 mL
